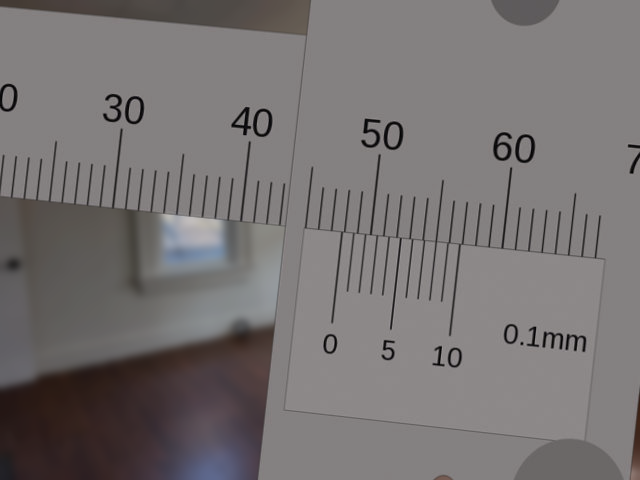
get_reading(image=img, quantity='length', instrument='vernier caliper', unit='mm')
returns 47.8 mm
